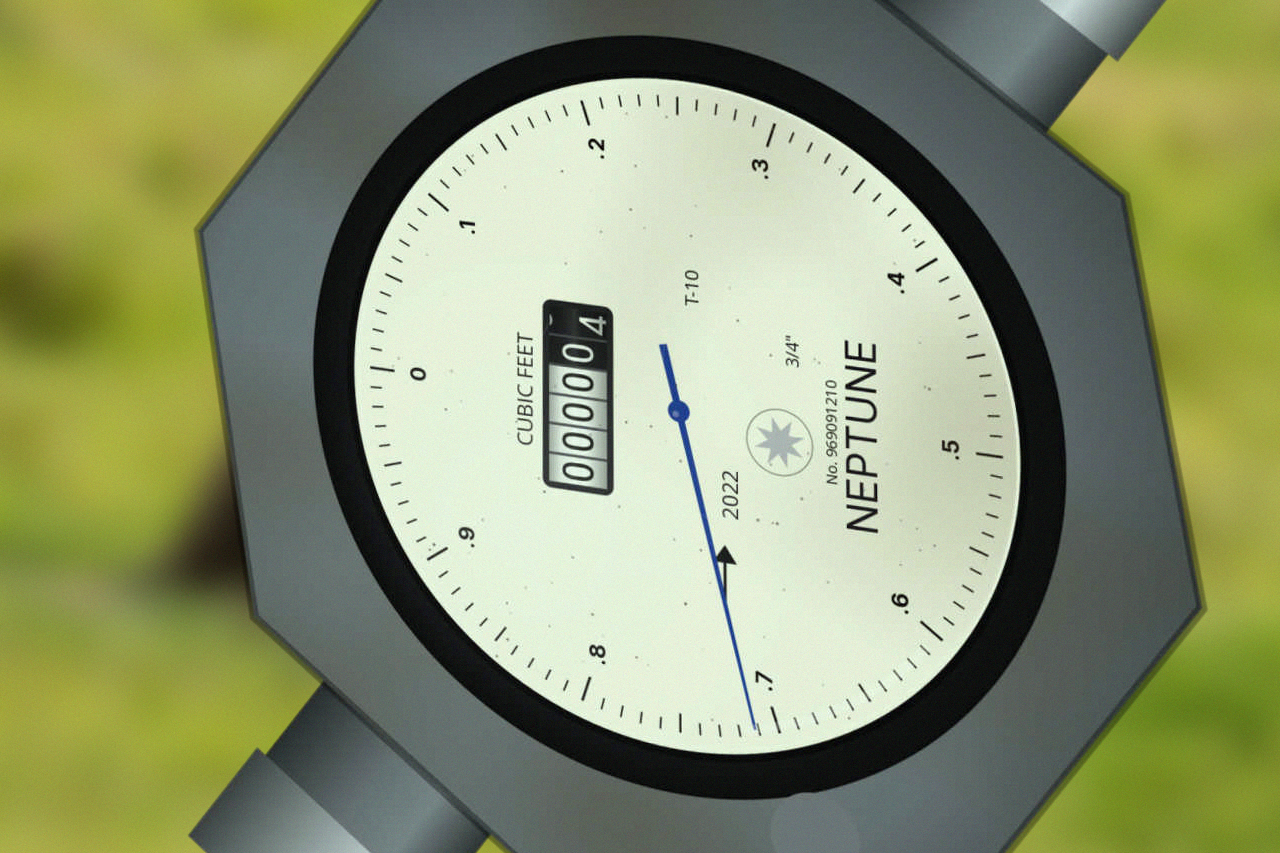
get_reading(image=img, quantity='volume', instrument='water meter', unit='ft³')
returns 3.71 ft³
